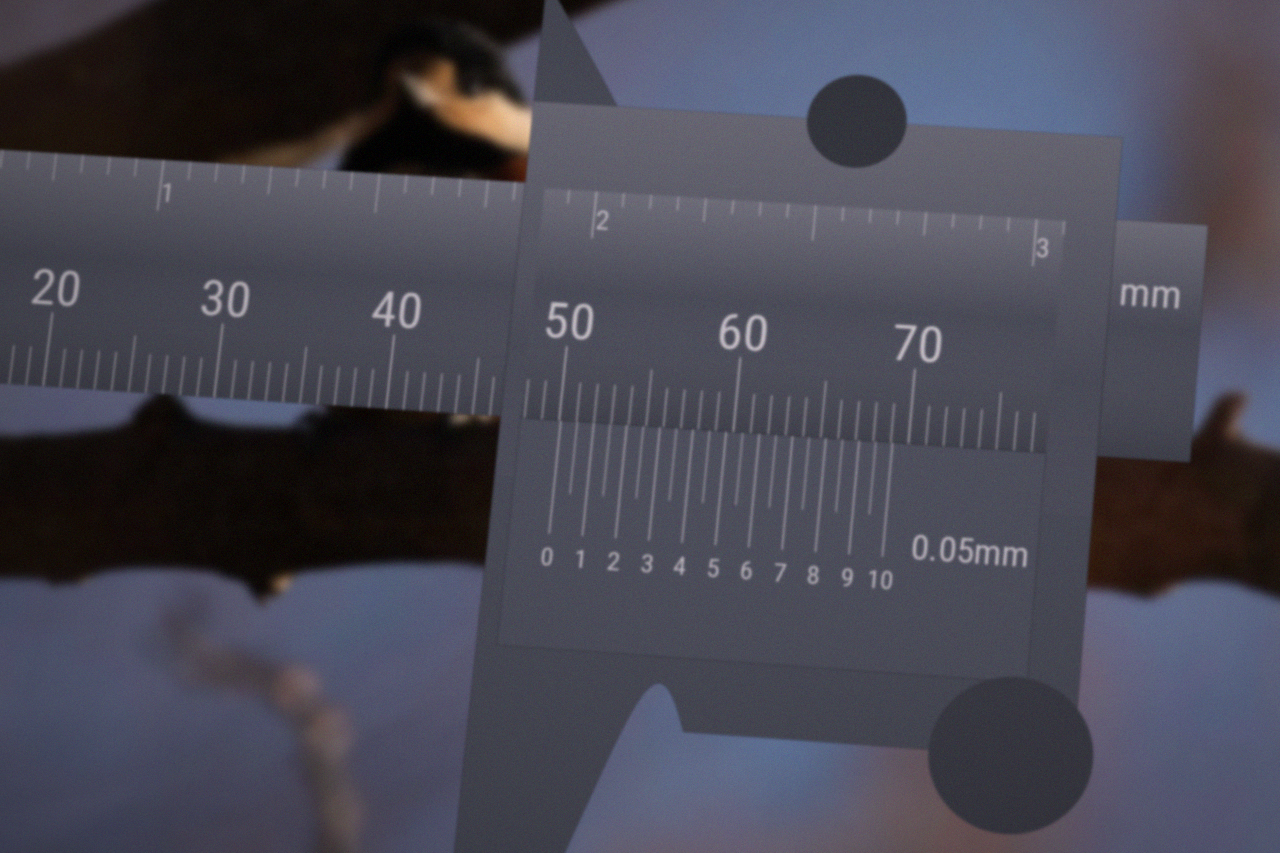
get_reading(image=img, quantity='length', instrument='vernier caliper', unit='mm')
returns 50.1 mm
